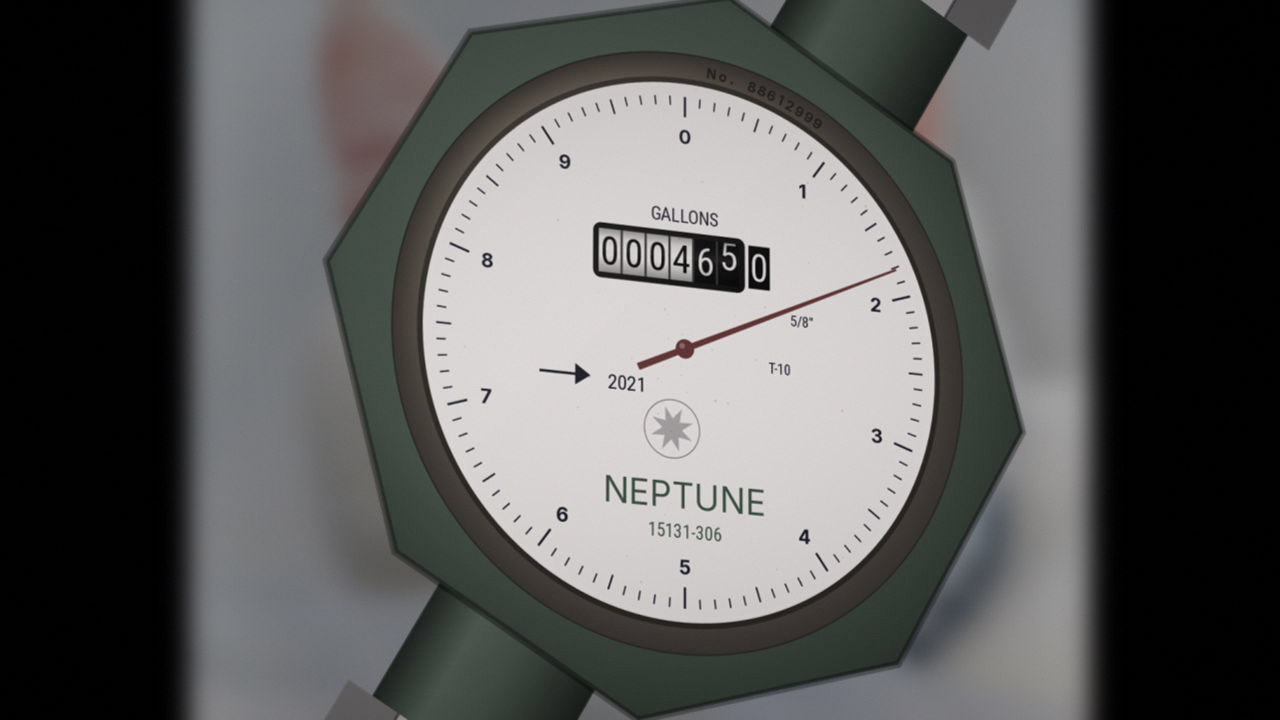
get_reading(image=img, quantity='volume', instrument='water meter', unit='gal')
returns 4651.8 gal
